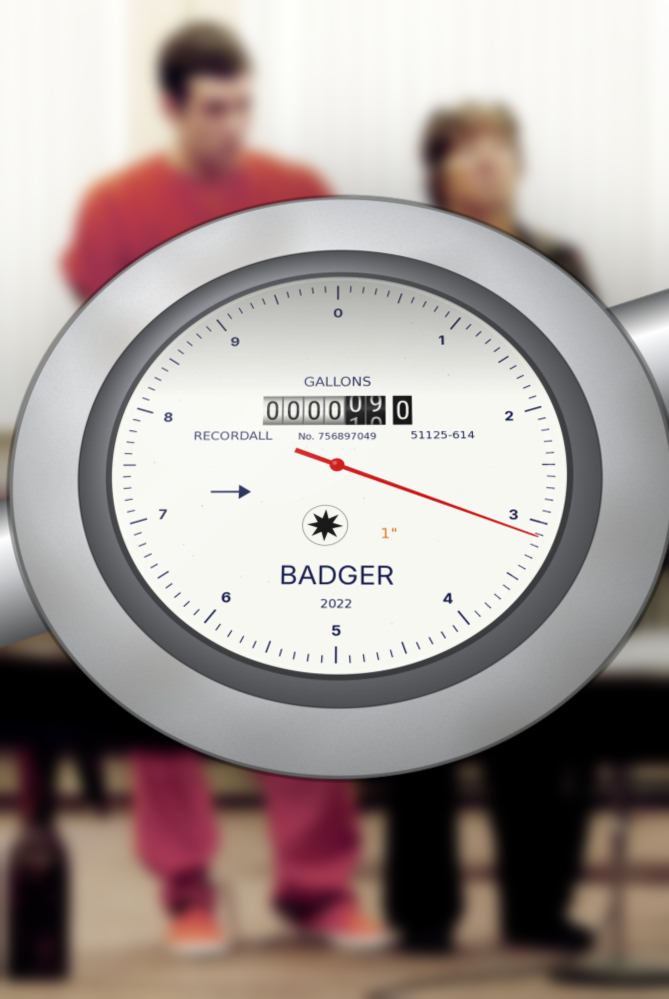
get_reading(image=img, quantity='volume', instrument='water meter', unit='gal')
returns 93.1 gal
